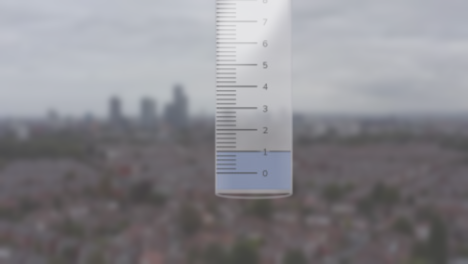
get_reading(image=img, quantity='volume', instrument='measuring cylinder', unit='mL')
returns 1 mL
